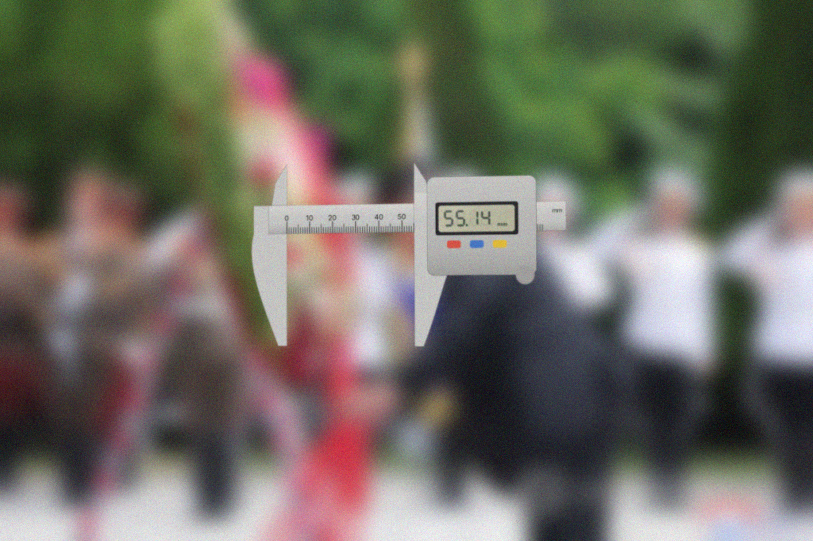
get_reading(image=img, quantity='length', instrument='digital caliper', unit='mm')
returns 55.14 mm
